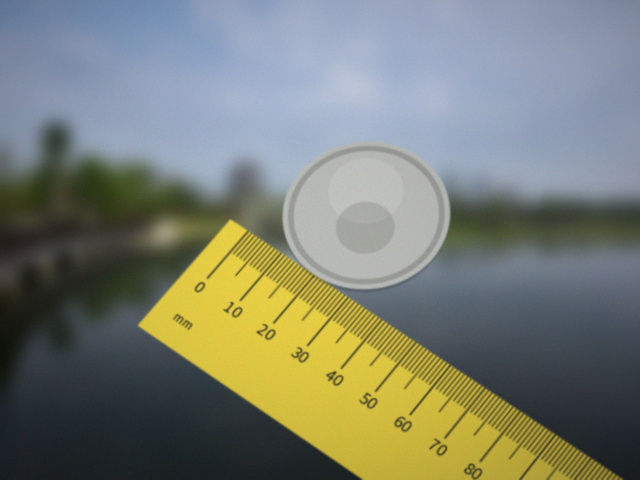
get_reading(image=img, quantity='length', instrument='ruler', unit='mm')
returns 40 mm
